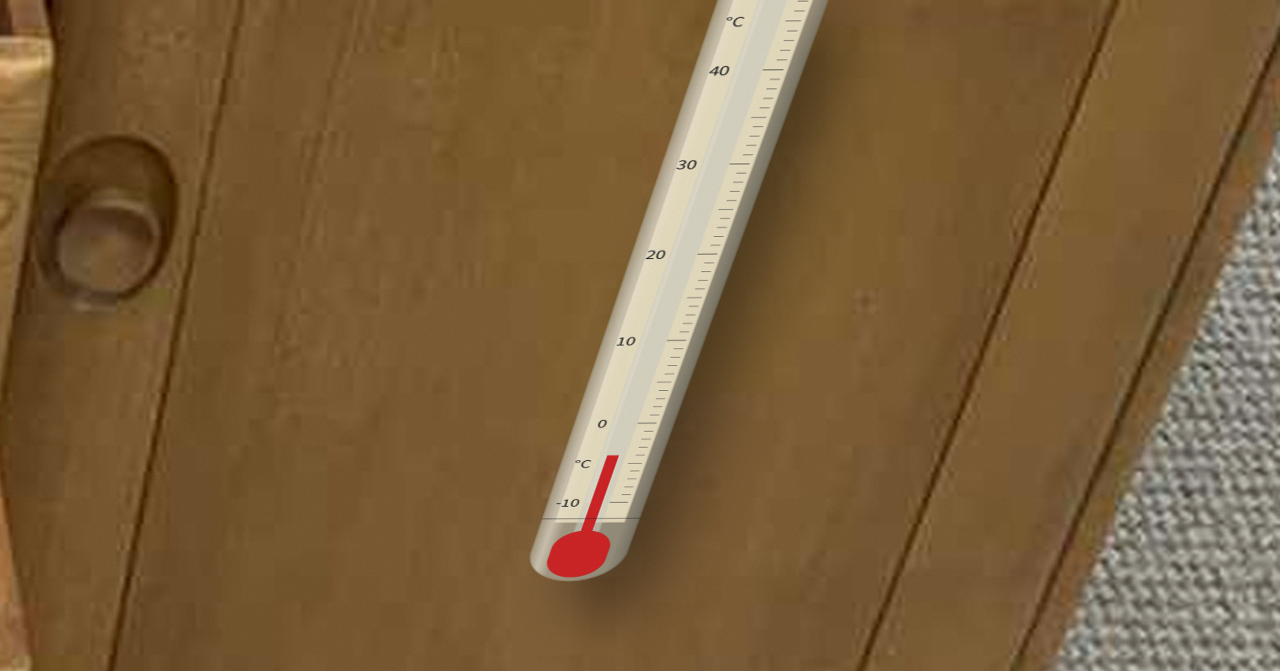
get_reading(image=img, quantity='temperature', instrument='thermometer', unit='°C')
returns -4 °C
